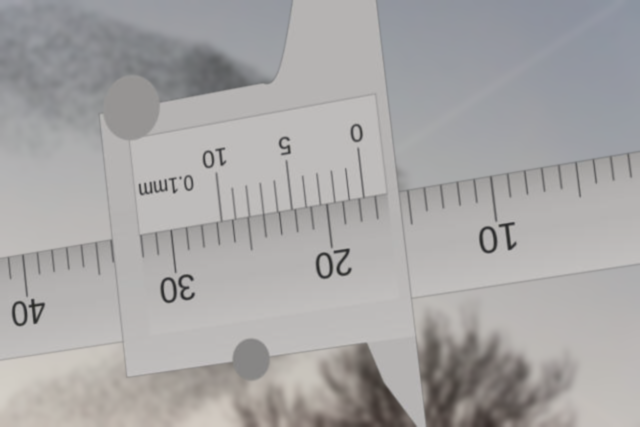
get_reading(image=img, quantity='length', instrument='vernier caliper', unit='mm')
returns 17.7 mm
